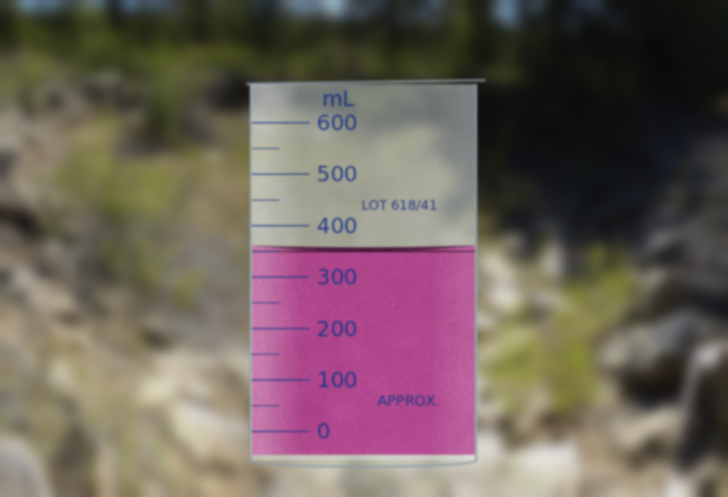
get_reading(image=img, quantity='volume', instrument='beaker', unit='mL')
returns 350 mL
